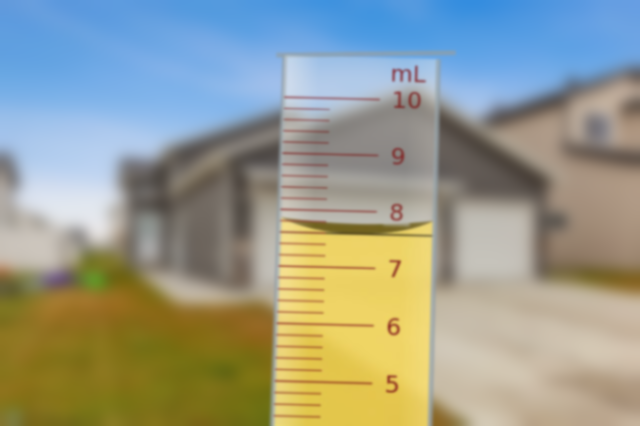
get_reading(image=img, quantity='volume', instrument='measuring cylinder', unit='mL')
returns 7.6 mL
